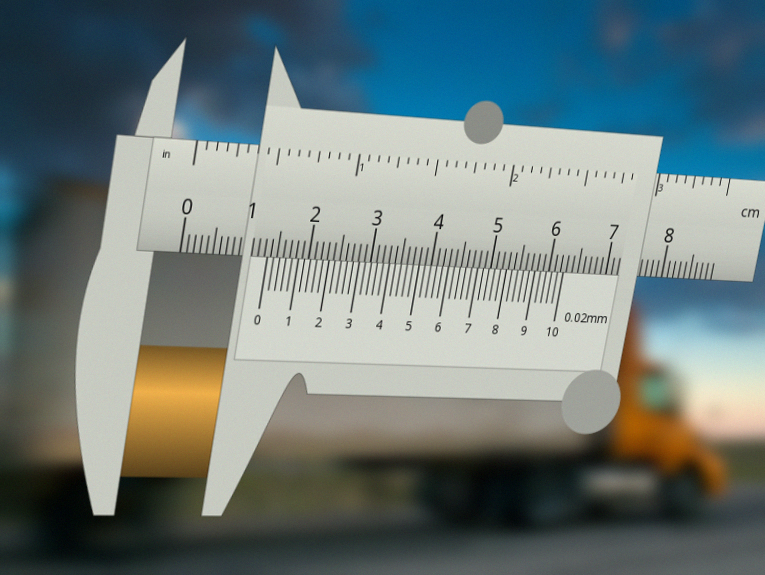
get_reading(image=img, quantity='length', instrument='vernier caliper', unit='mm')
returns 13.5 mm
